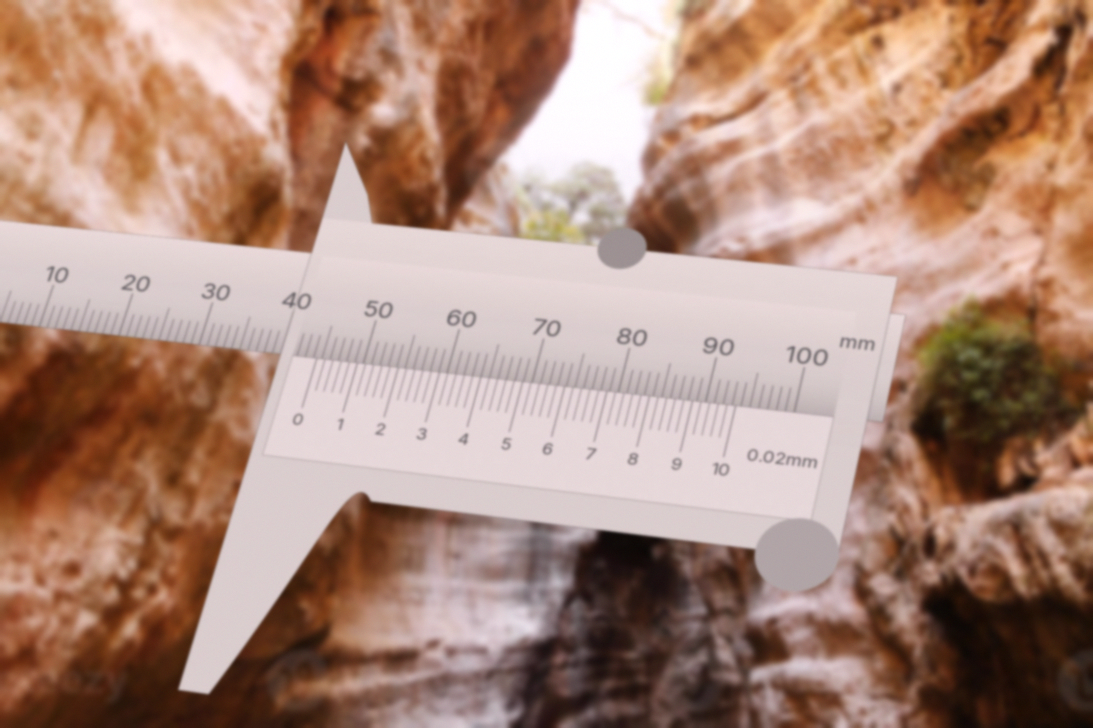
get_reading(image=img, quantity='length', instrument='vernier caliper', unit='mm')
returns 44.4 mm
